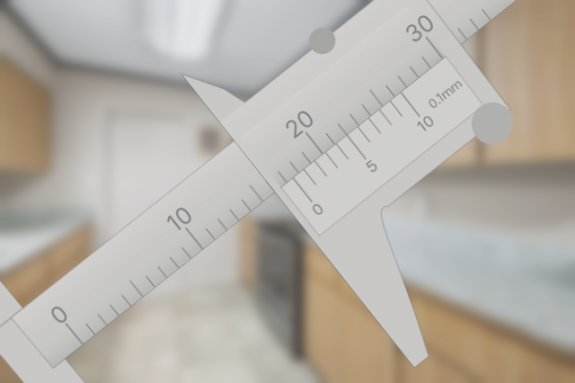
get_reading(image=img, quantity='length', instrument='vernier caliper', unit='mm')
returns 17.5 mm
